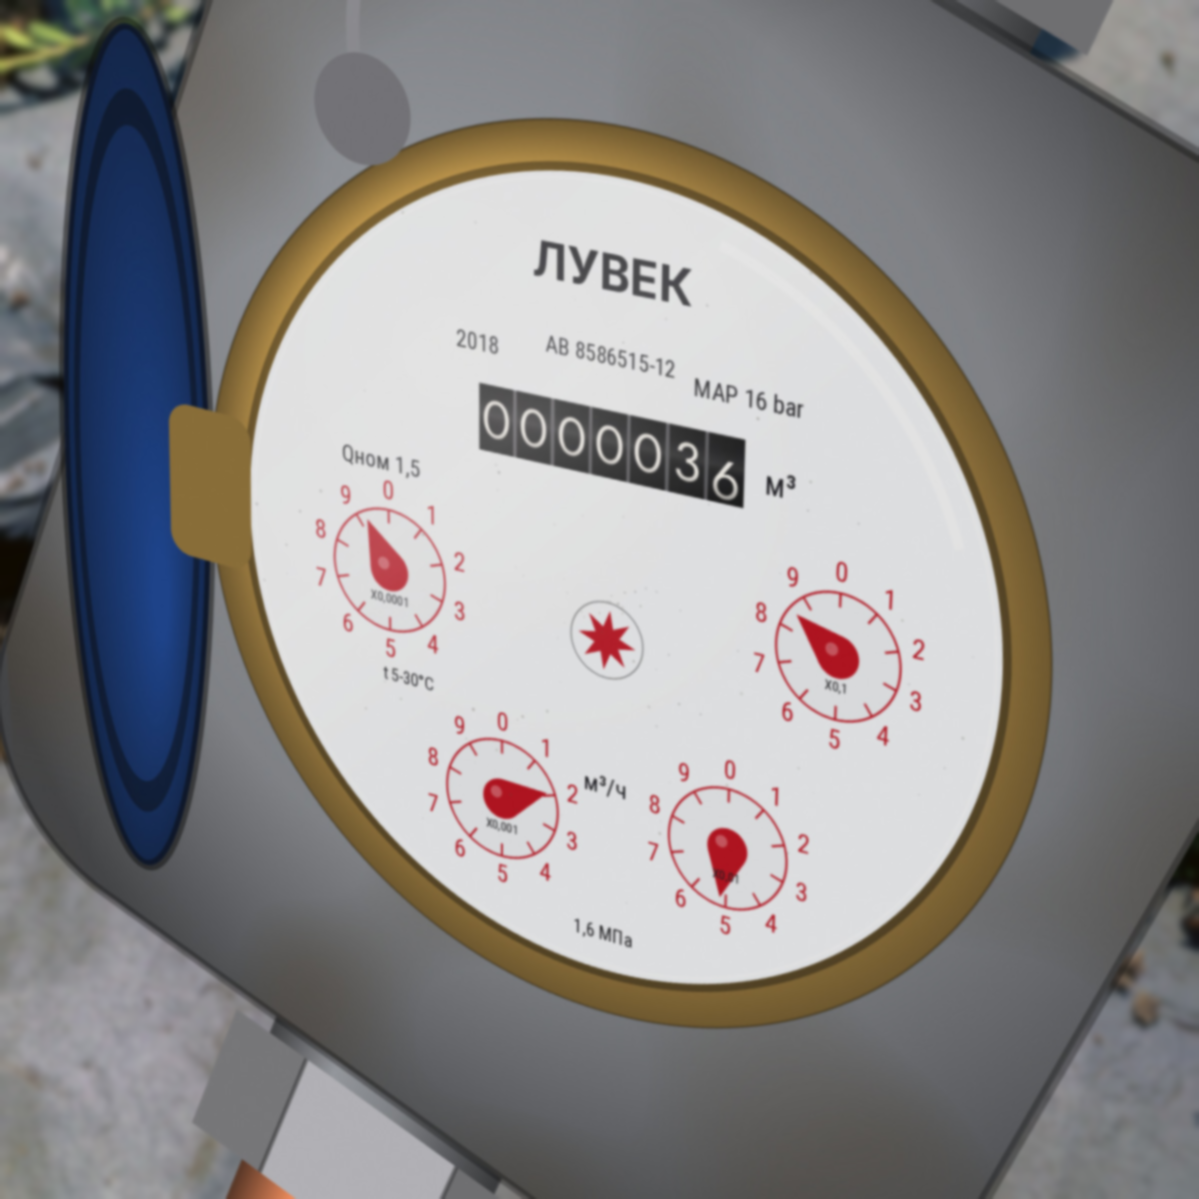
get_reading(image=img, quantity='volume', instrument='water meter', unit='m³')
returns 35.8519 m³
